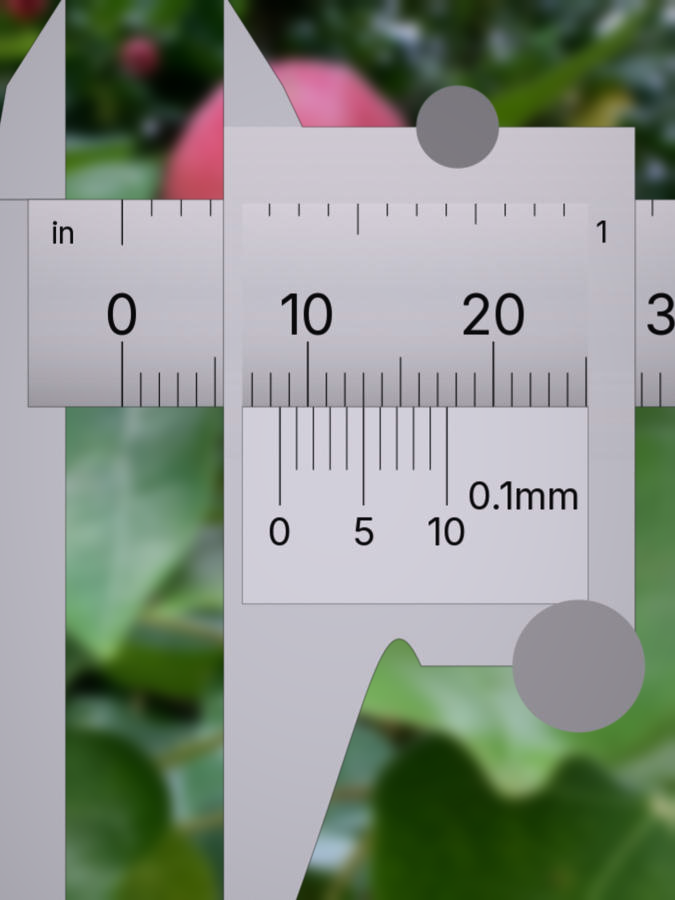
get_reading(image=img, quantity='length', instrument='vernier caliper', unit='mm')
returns 8.5 mm
